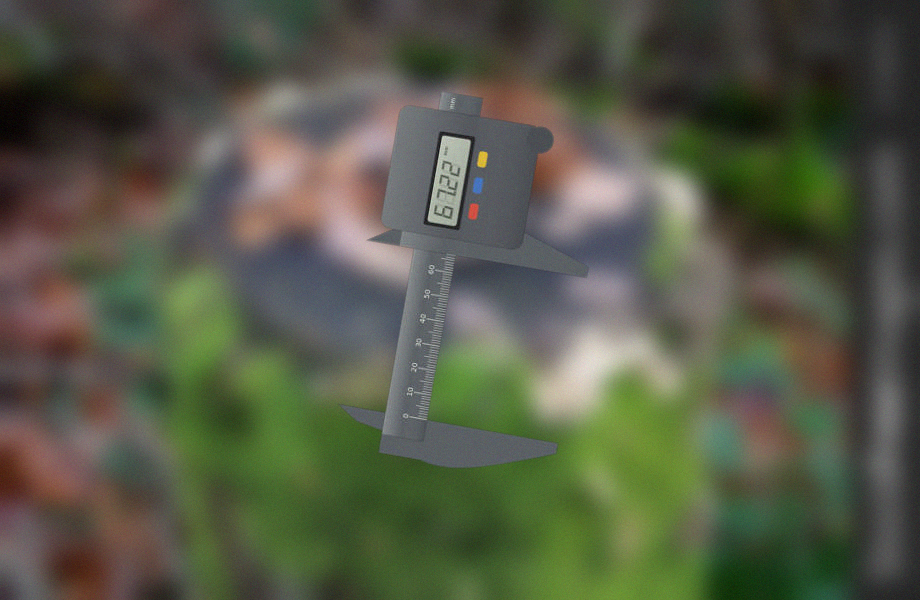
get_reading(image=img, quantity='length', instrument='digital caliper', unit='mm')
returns 67.22 mm
